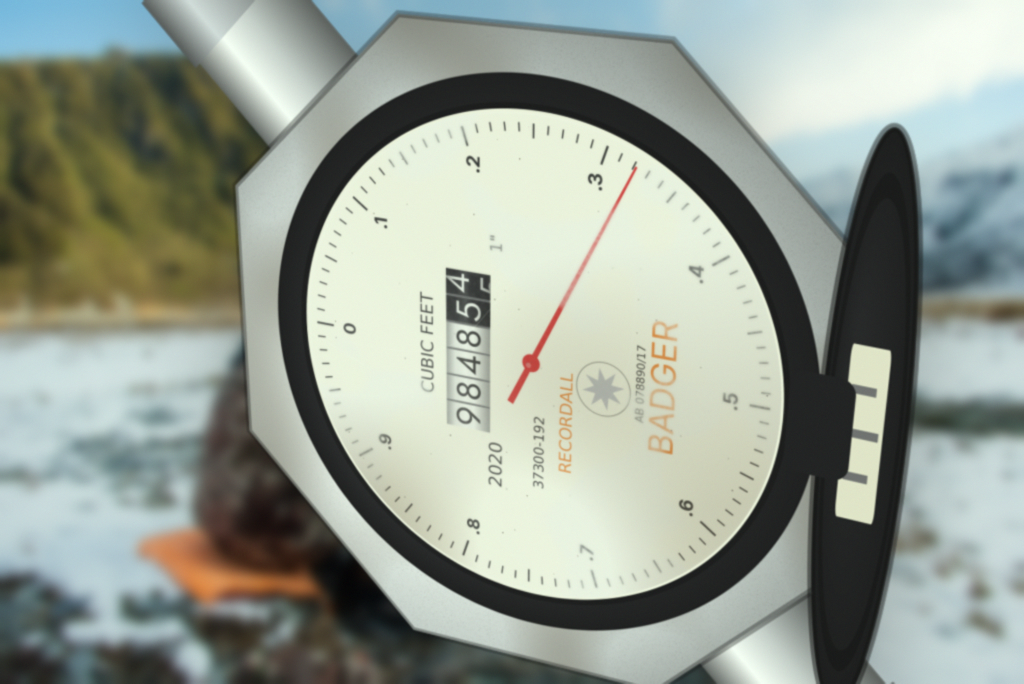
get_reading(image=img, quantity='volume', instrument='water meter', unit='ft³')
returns 984854.32 ft³
